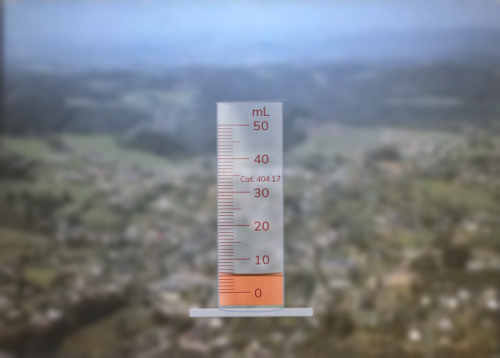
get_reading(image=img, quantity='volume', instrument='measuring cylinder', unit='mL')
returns 5 mL
